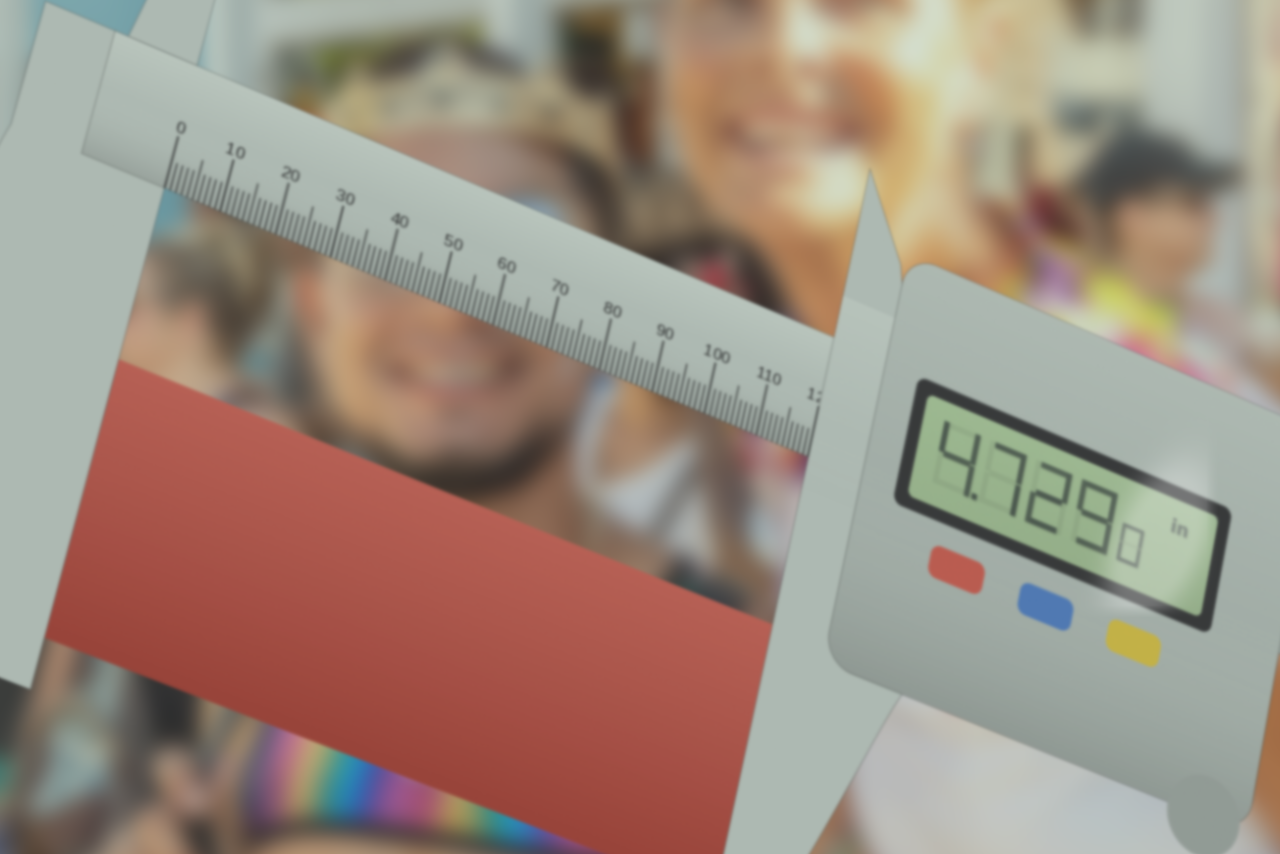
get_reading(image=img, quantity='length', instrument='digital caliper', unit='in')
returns 4.7290 in
